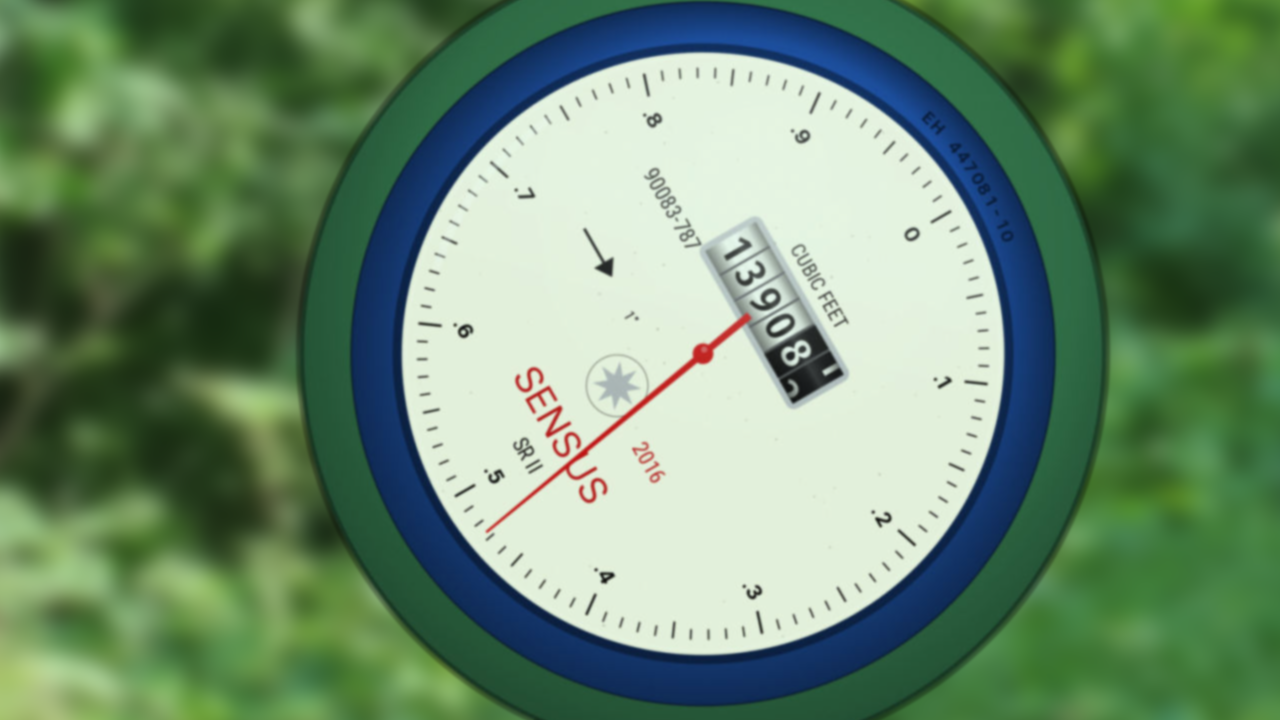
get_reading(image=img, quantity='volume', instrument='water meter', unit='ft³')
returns 139081.47 ft³
